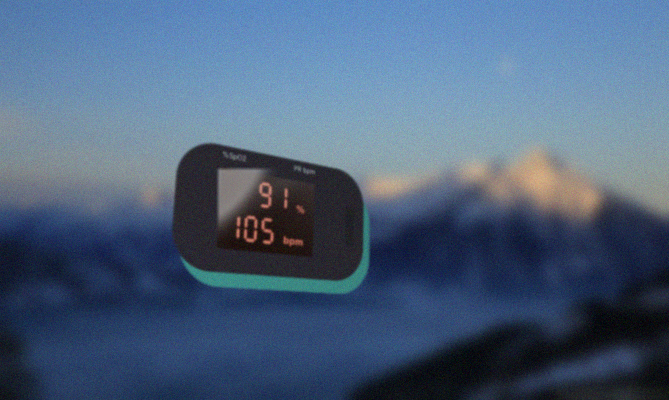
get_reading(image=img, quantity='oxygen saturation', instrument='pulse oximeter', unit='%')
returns 91 %
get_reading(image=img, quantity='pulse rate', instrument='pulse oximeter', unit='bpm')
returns 105 bpm
